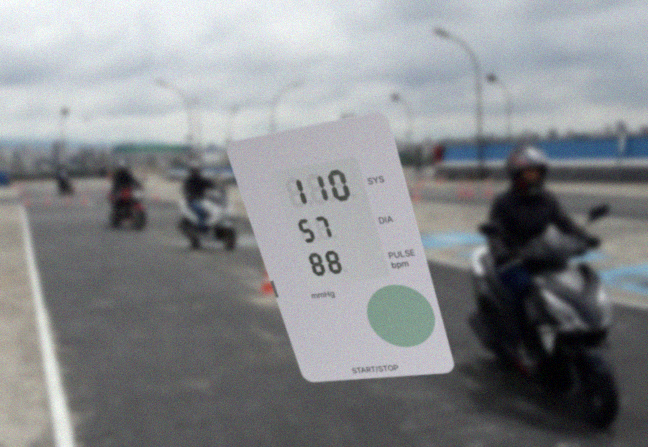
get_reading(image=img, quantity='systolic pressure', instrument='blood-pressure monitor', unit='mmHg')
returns 110 mmHg
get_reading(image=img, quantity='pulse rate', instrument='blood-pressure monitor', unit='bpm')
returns 88 bpm
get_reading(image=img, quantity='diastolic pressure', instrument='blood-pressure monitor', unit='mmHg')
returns 57 mmHg
